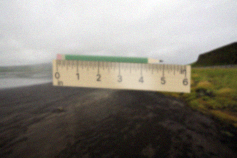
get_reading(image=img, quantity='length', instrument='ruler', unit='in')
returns 5 in
